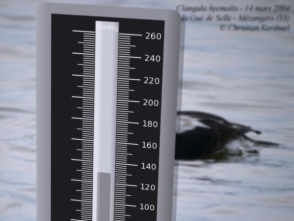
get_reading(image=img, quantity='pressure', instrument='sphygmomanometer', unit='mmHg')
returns 130 mmHg
